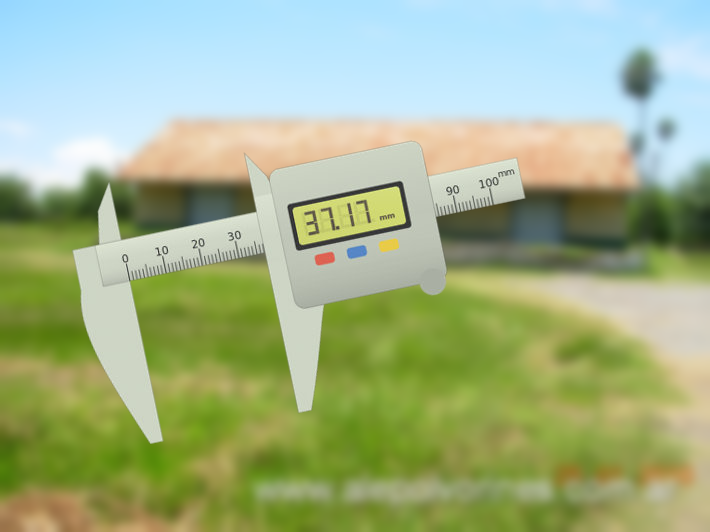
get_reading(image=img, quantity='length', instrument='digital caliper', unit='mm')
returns 37.17 mm
